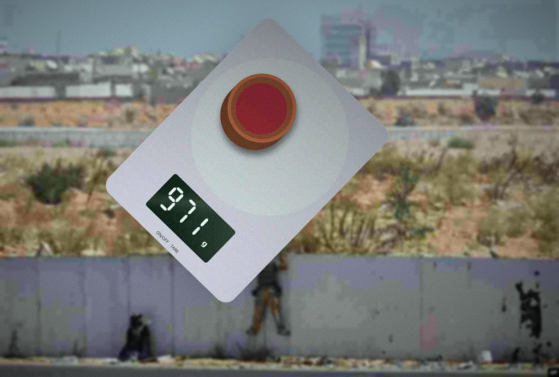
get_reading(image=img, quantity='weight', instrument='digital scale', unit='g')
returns 971 g
